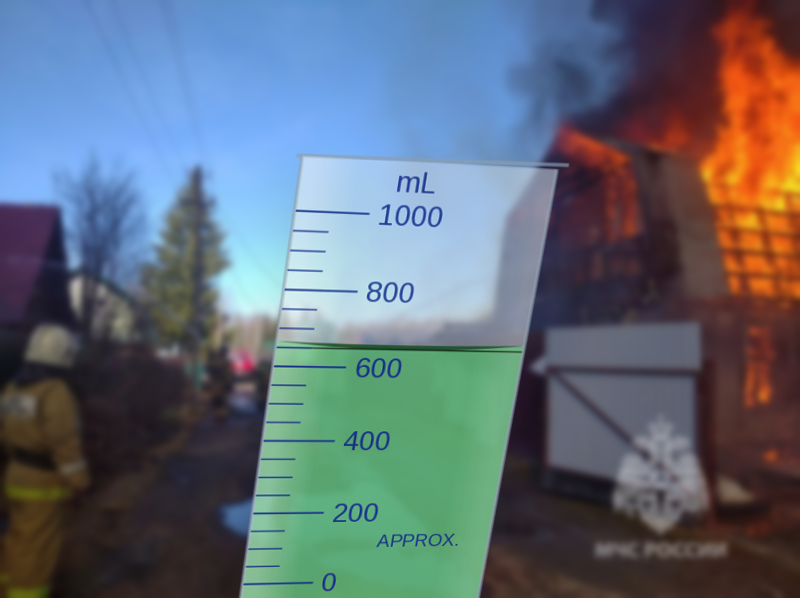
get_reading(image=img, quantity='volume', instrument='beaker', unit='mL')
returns 650 mL
